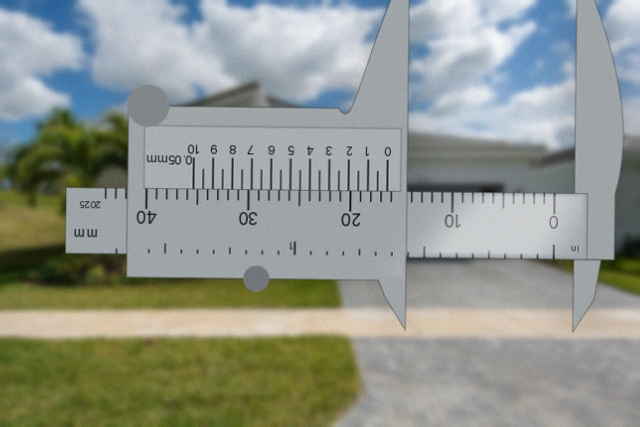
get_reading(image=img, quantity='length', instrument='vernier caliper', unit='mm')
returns 16.4 mm
